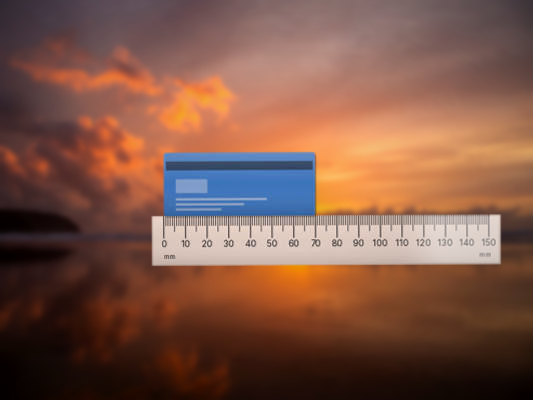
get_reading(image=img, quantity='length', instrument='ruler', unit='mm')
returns 70 mm
